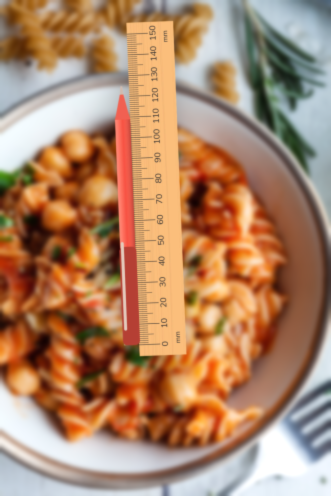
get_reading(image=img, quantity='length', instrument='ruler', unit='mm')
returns 125 mm
